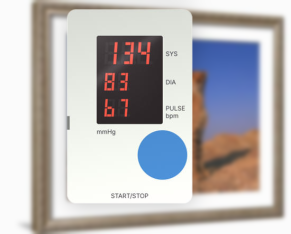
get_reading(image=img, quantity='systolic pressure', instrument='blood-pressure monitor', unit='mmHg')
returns 134 mmHg
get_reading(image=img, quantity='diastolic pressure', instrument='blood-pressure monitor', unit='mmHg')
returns 83 mmHg
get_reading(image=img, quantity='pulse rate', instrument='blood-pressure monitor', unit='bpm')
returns 67 bpm
